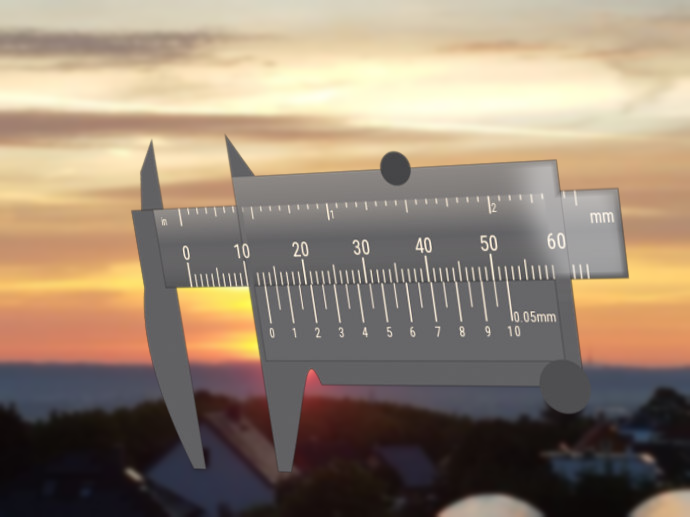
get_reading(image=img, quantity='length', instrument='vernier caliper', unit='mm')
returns 13.0 mm
